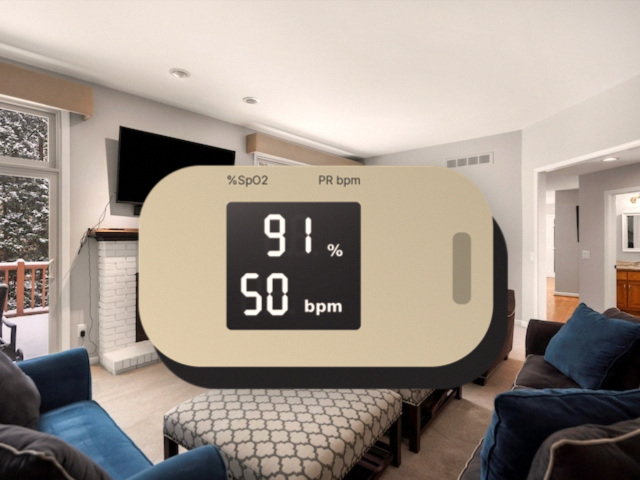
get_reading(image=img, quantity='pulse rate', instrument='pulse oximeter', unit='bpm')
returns 50 bpm
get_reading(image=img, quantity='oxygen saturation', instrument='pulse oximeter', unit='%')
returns 91 %
